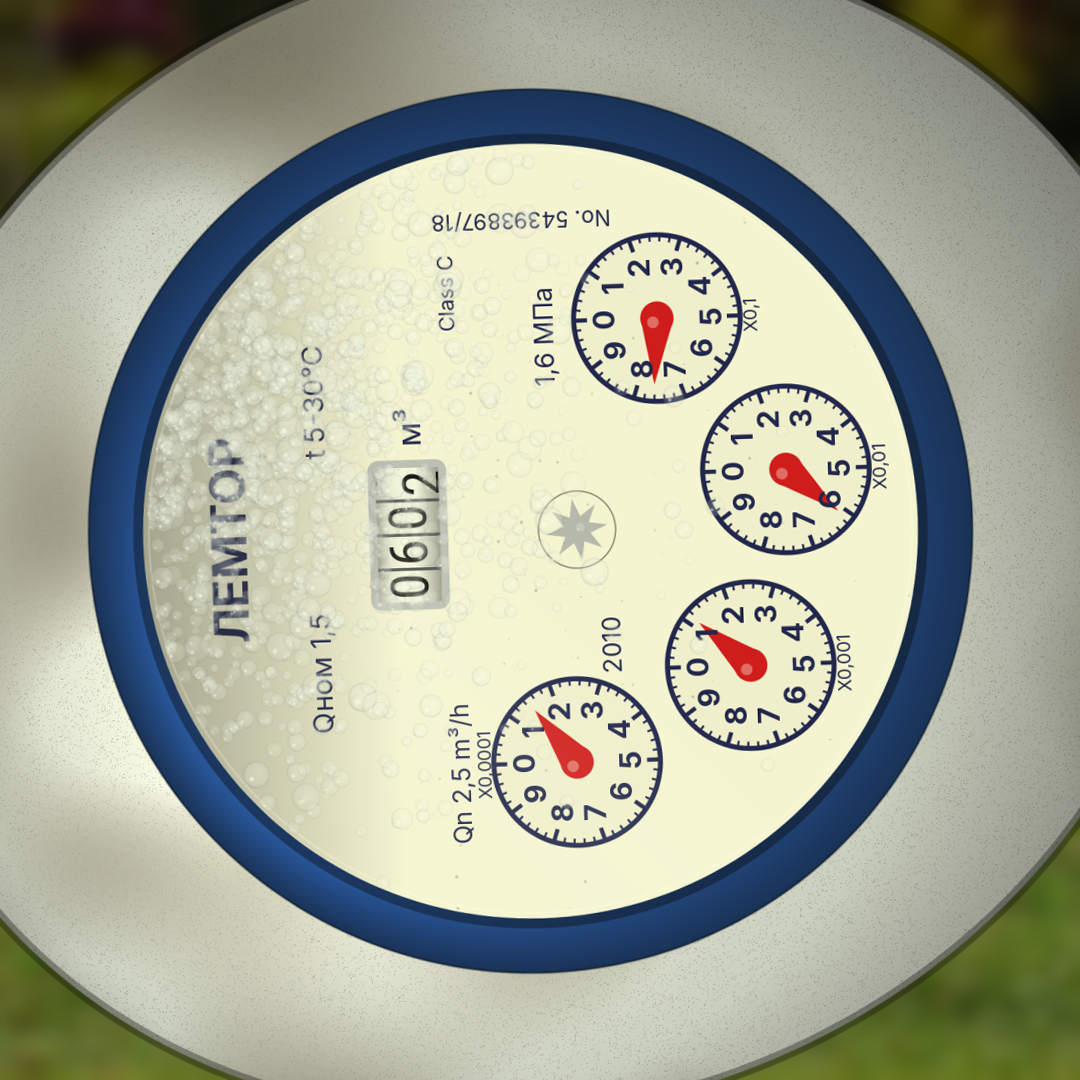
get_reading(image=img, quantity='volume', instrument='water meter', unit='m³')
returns 601.7611 m³
